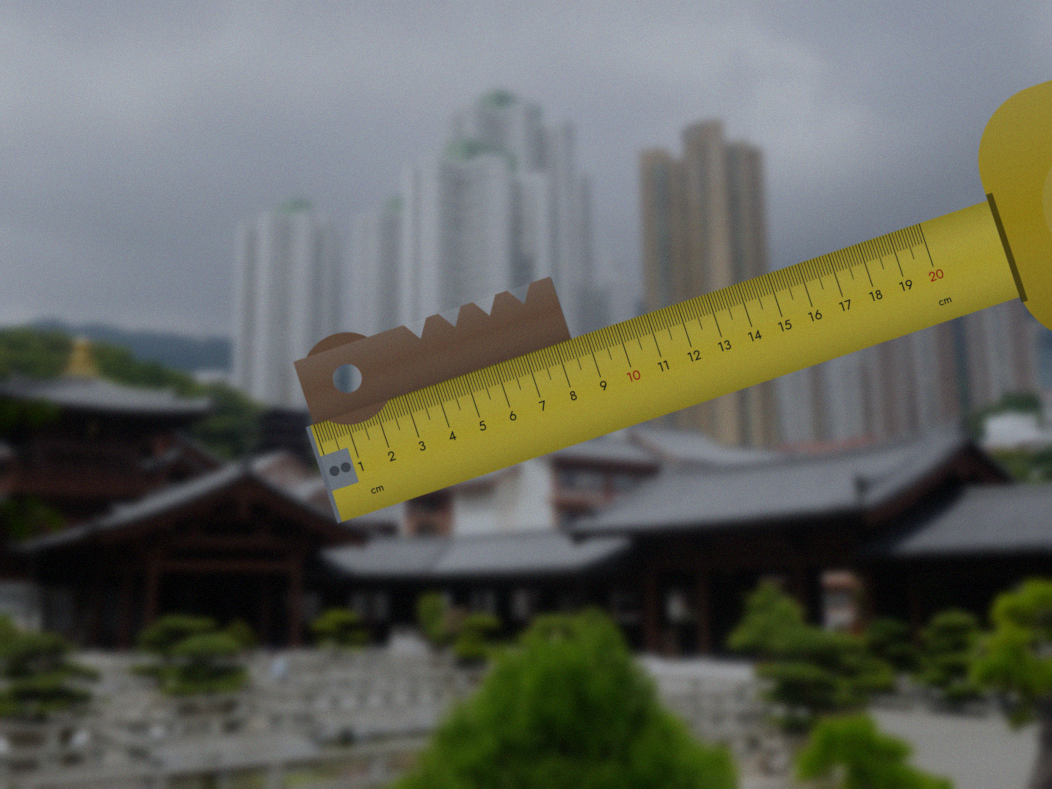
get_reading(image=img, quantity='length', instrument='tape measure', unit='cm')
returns 8.5 cm
